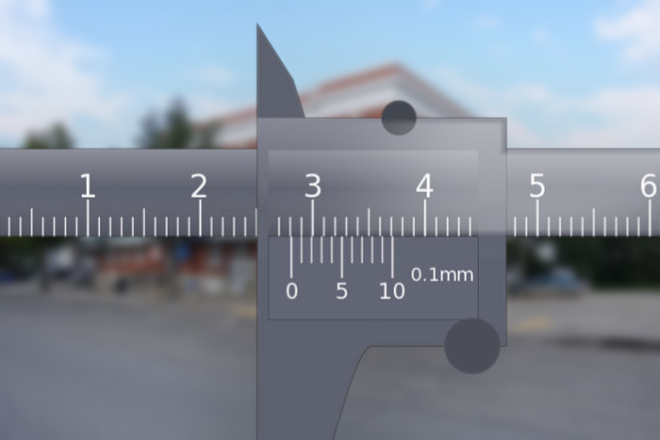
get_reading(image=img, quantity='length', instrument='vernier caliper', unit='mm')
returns 28.1 mm
